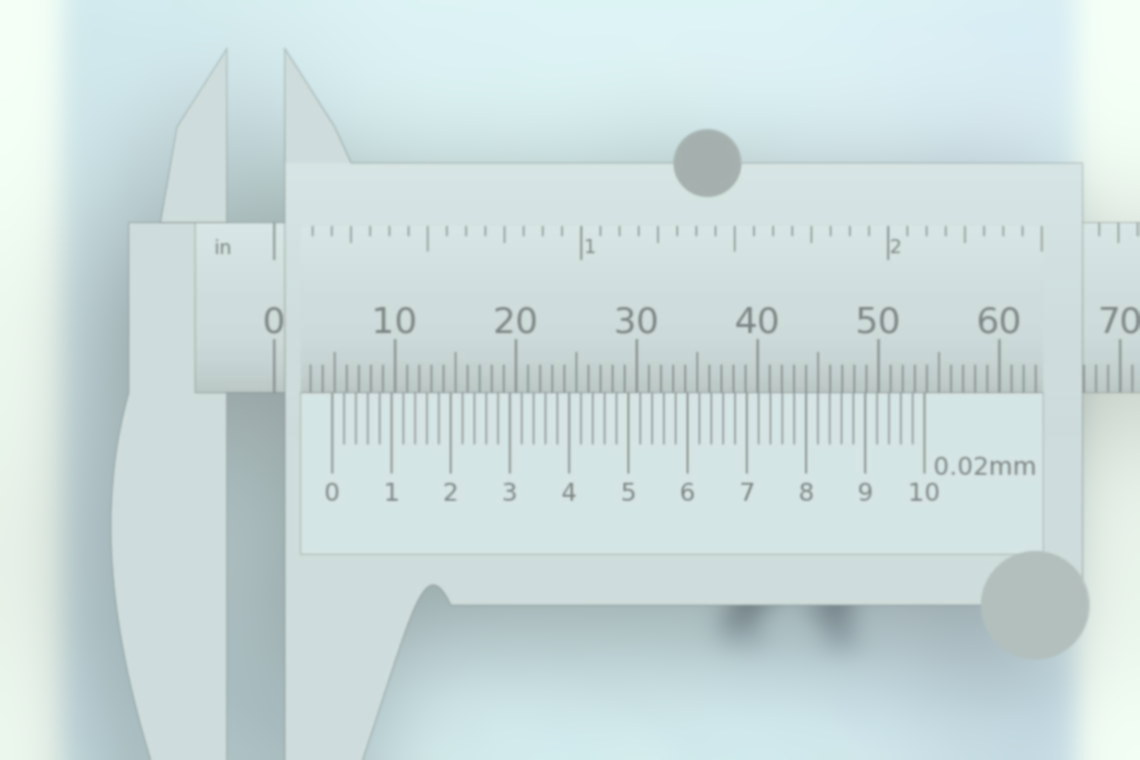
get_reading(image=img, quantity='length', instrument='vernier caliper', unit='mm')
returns 4.8 mm
